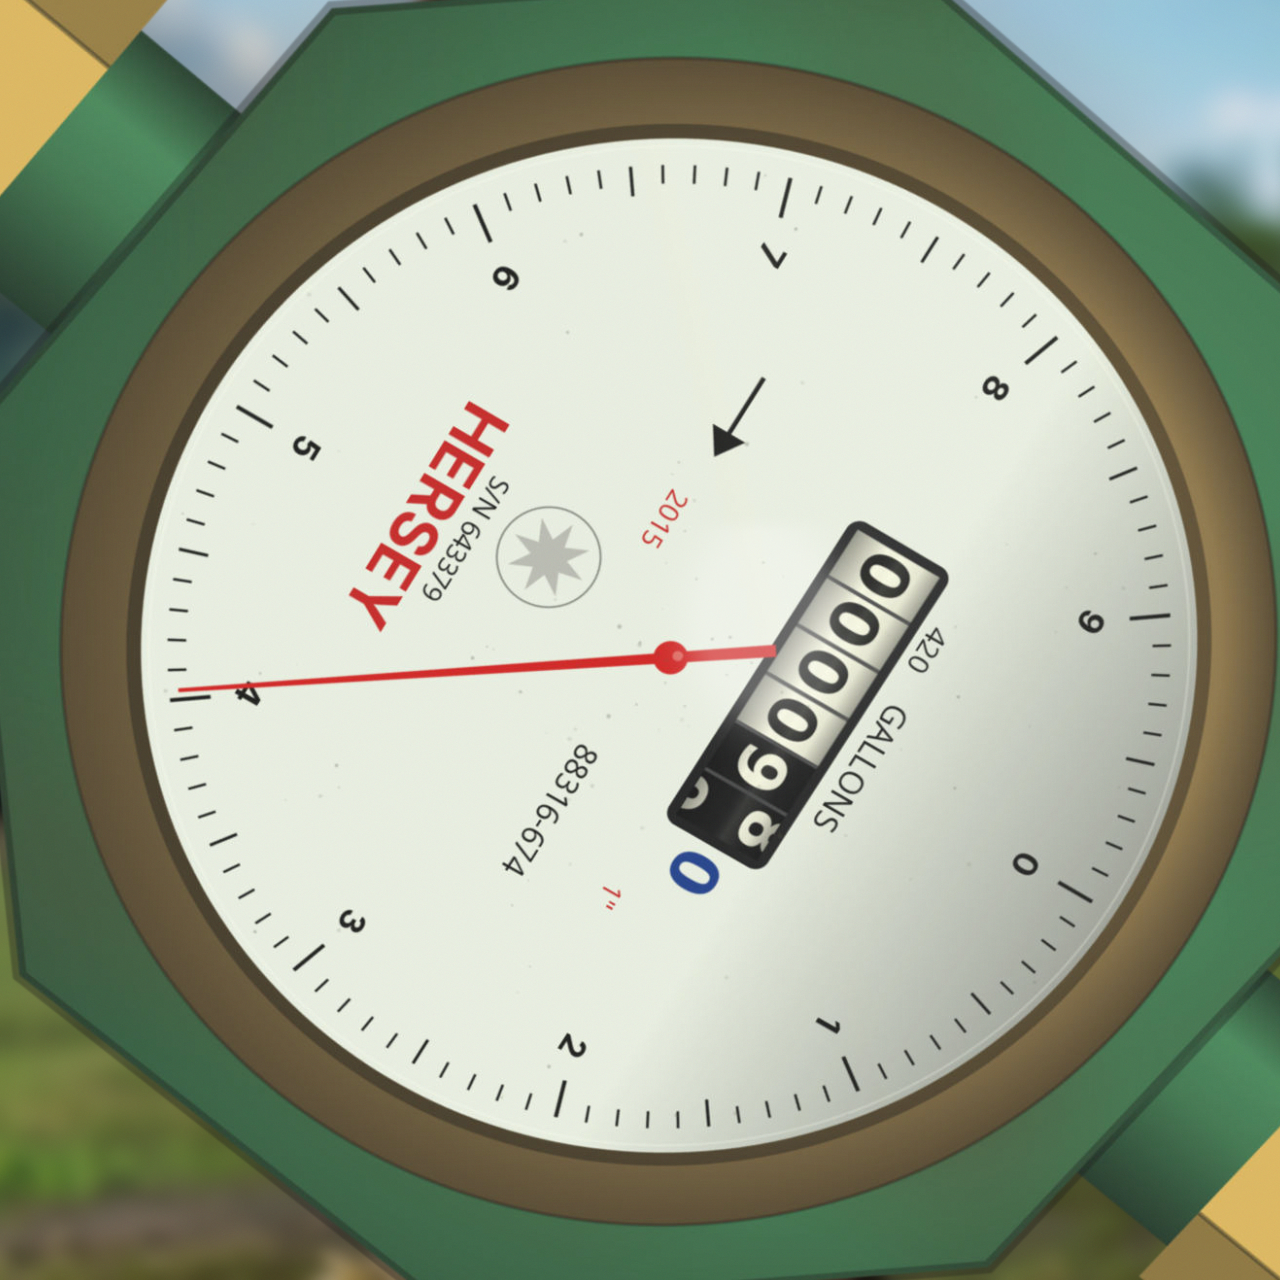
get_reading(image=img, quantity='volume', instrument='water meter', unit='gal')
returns 984.0 gal
